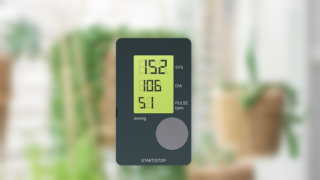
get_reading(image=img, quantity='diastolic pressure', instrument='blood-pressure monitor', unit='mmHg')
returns 106 mmHg
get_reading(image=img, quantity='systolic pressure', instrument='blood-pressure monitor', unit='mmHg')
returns 152 mmHg
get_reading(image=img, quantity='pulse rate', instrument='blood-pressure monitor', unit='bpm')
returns 51 bpm
